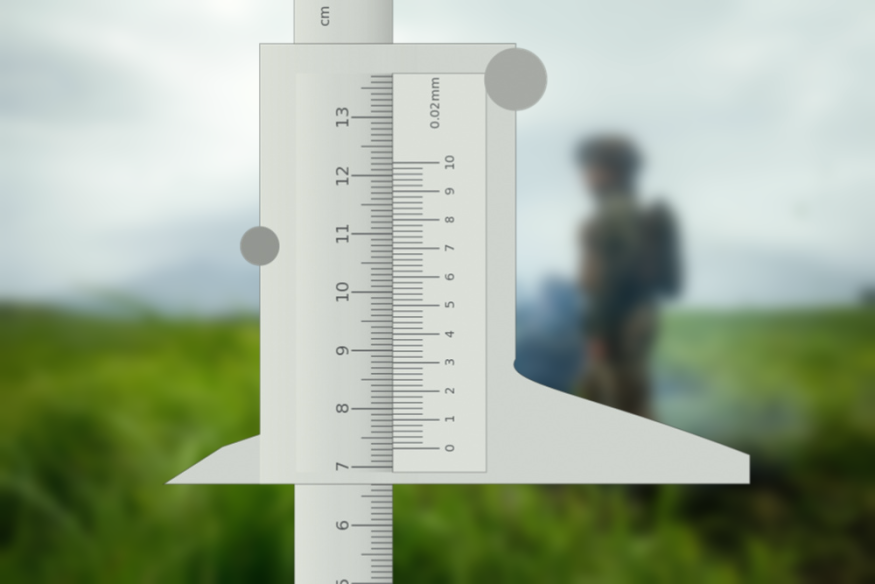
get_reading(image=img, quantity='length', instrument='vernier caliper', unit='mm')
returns 73.2 mm
